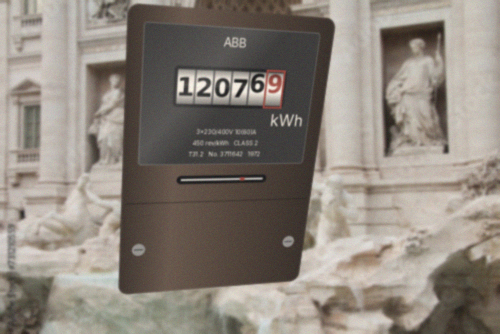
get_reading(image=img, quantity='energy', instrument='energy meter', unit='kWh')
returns 12076.9 kWh
